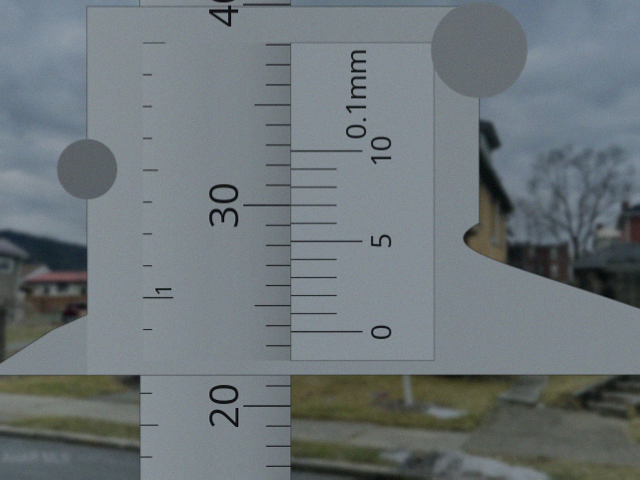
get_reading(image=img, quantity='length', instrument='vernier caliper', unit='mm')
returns 23.7 mm
